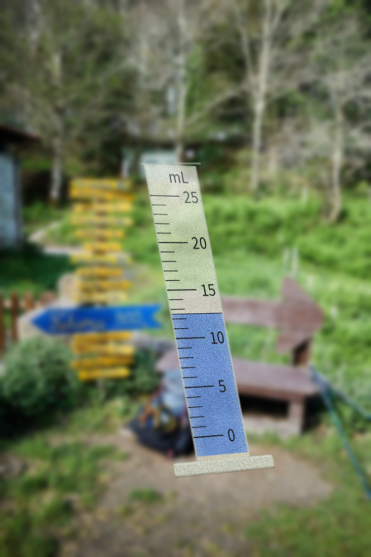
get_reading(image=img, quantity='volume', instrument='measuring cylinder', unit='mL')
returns 12.5 mL
